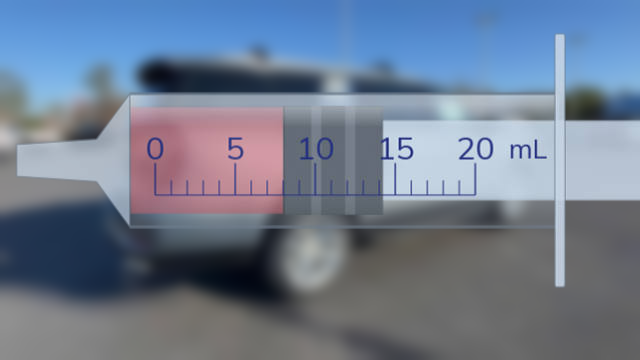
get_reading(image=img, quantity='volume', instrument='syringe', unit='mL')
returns 8 mL
